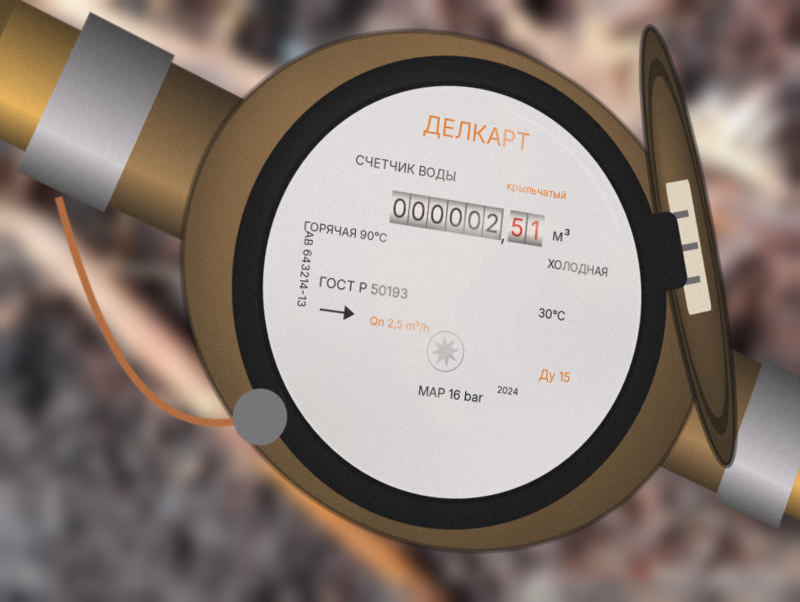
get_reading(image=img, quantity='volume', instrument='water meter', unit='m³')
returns 2.51 m³
